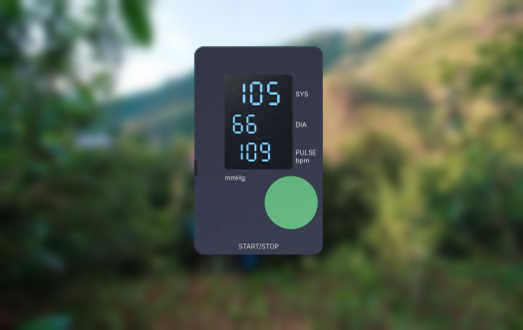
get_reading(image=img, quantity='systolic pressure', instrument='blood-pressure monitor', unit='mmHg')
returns 105 mmHg
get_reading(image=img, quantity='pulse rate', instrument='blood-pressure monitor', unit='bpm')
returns 109 bpm
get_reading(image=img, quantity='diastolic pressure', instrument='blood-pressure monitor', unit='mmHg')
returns 66 mmHg
